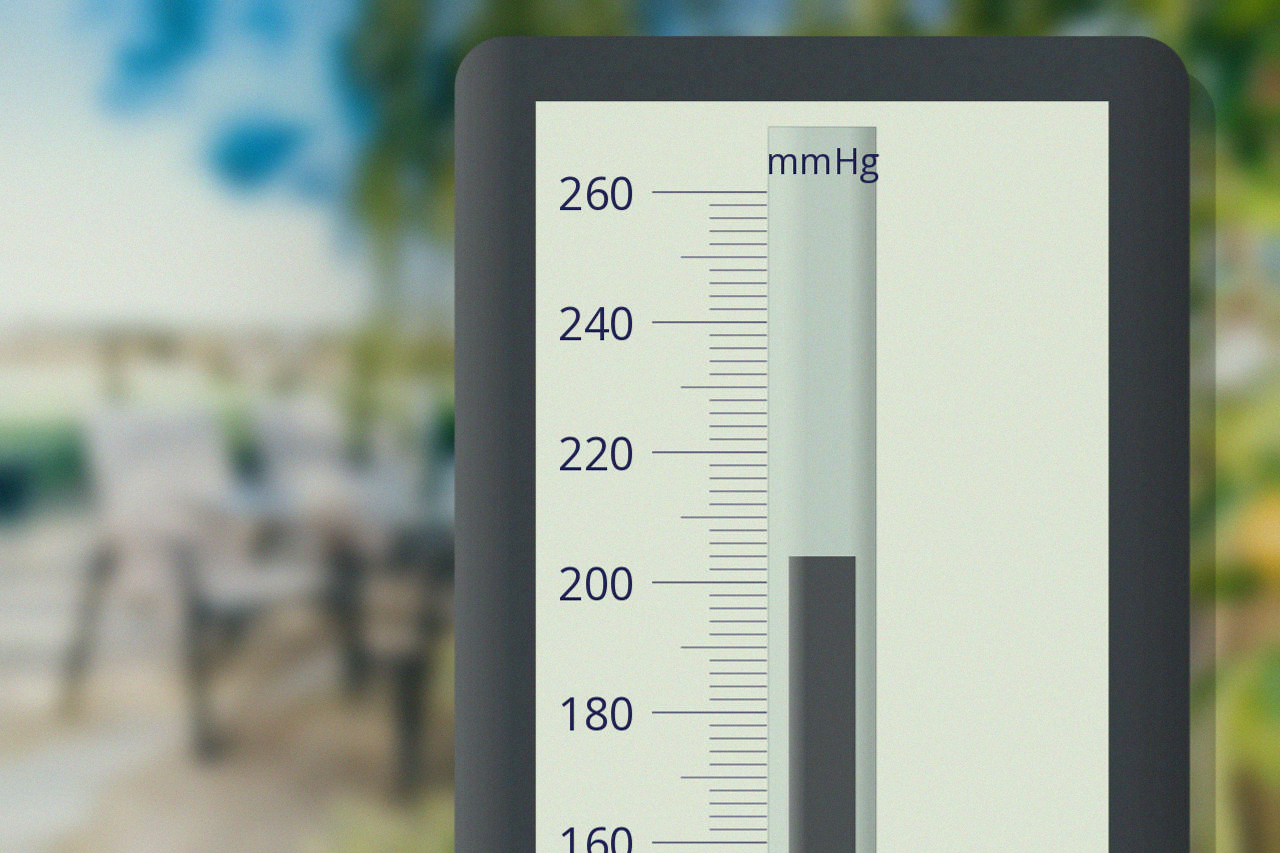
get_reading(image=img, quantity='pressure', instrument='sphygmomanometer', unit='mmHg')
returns 204 mmHg
